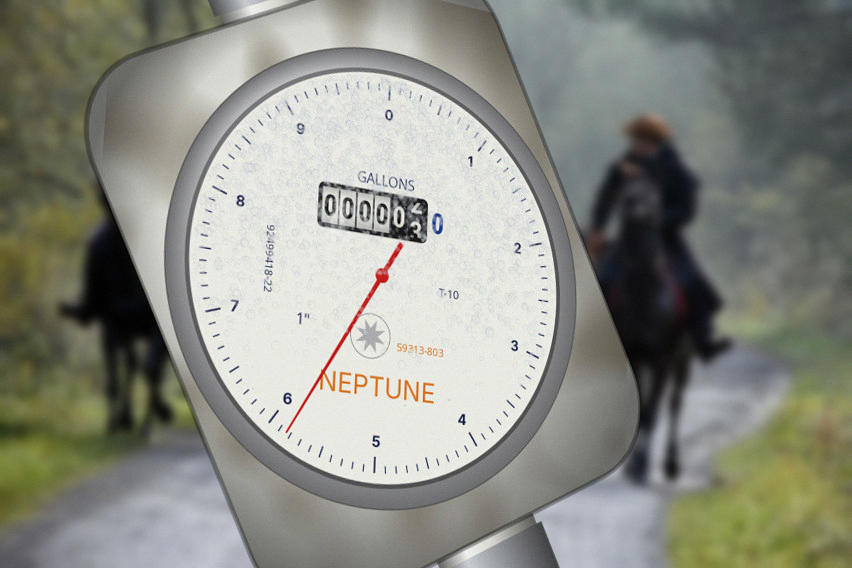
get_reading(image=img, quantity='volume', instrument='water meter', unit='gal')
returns 25.8 gal
